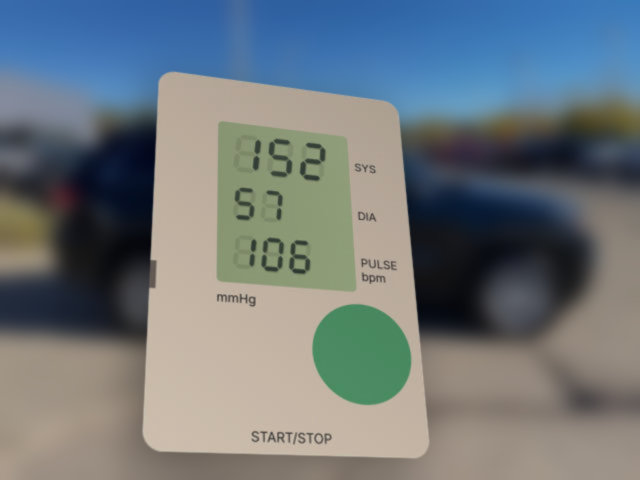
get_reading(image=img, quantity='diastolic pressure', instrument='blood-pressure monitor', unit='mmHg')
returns 57 mmHg
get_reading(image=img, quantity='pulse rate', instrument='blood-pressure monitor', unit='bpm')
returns 106 bpm
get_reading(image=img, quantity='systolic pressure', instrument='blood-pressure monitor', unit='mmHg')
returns 152 mmHg
